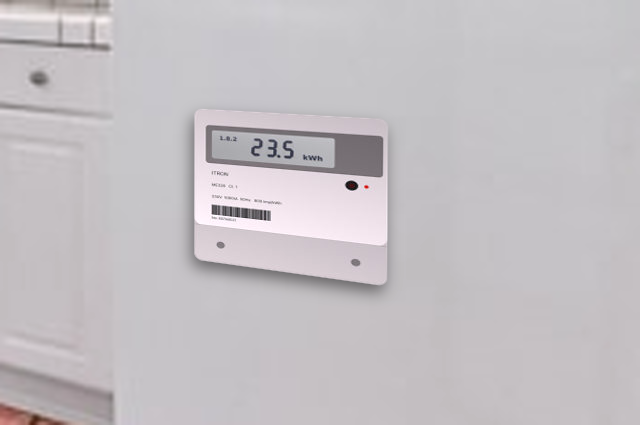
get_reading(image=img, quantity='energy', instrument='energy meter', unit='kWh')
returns 23.5 kWh
